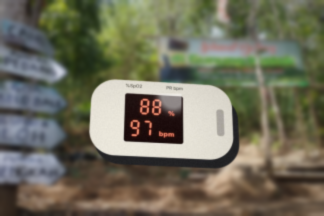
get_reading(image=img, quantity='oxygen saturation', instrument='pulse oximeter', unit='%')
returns 88 %
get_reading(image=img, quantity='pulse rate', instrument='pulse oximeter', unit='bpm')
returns 97 bpm
